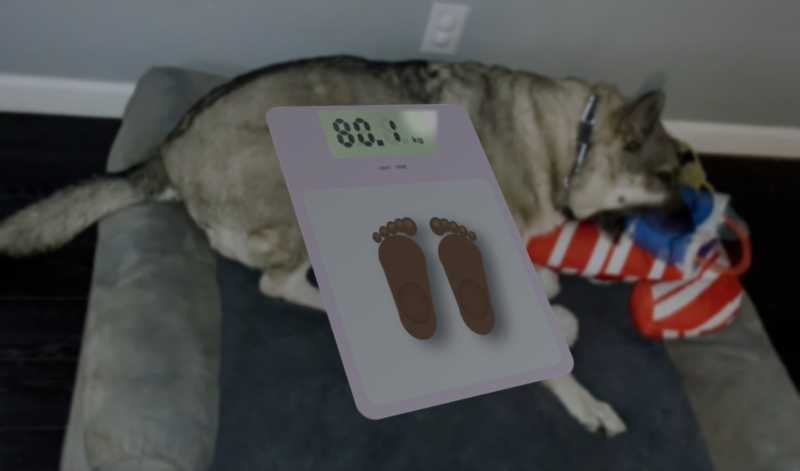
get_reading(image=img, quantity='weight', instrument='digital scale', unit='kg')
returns 80.1 kg
